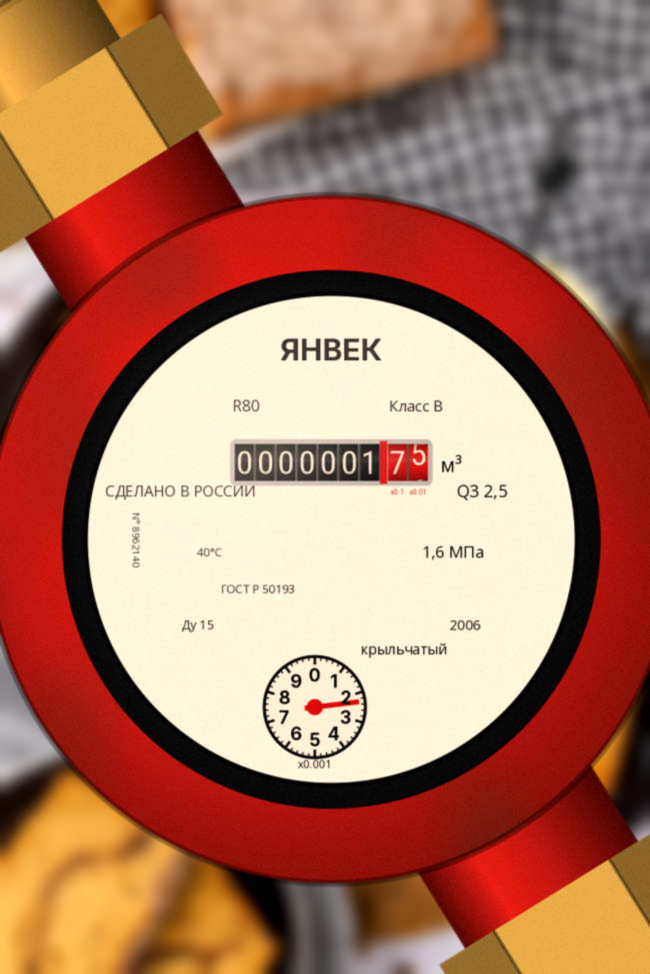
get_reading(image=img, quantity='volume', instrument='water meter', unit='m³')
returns 1.752 m³
